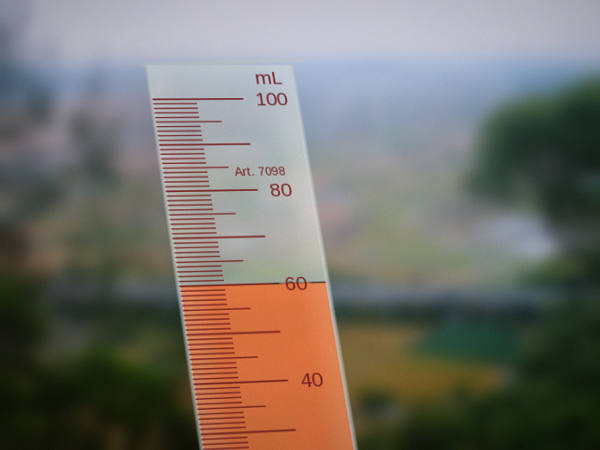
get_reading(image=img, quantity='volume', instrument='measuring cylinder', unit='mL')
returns 60 mL
